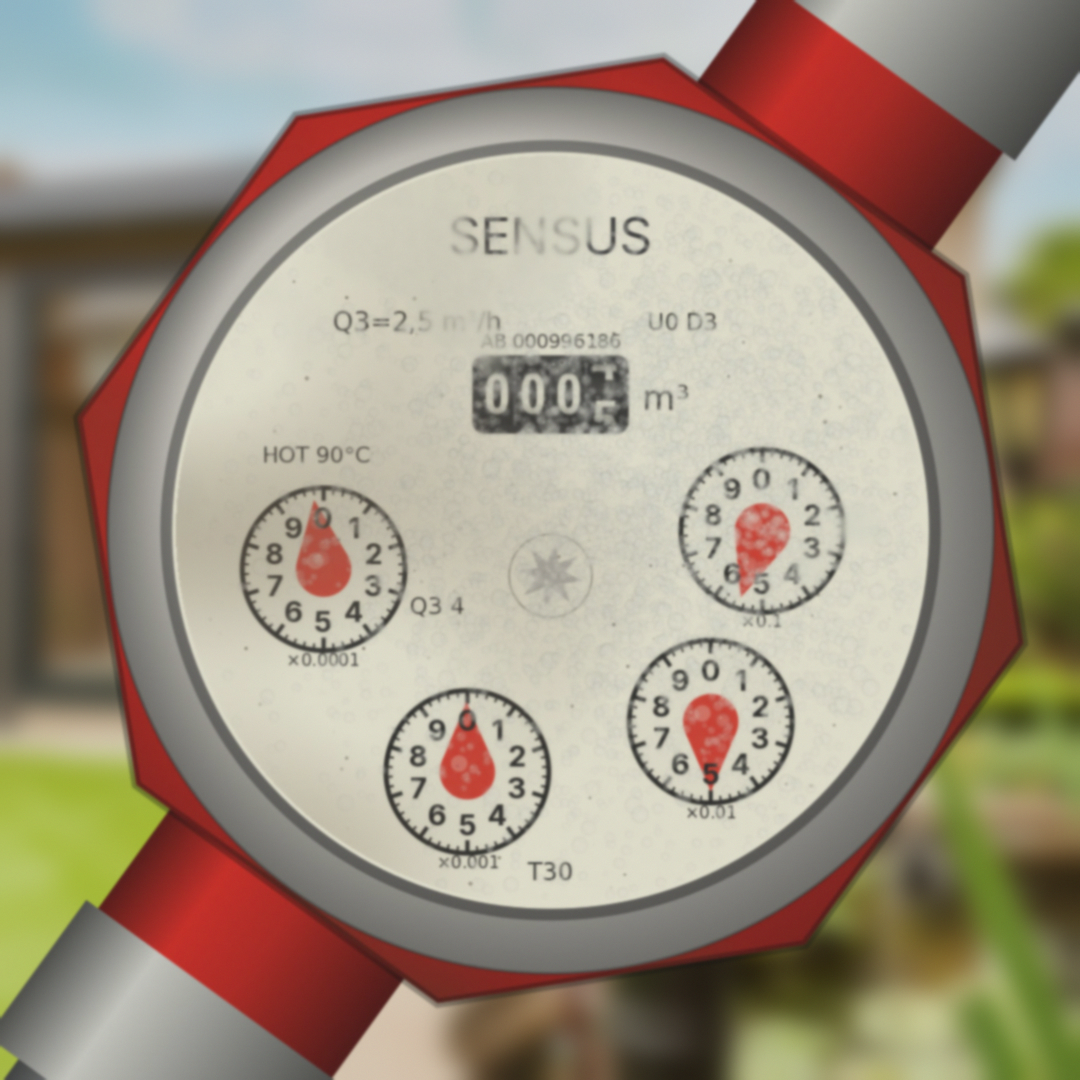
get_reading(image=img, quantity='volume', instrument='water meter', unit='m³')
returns 4.5499 m³
